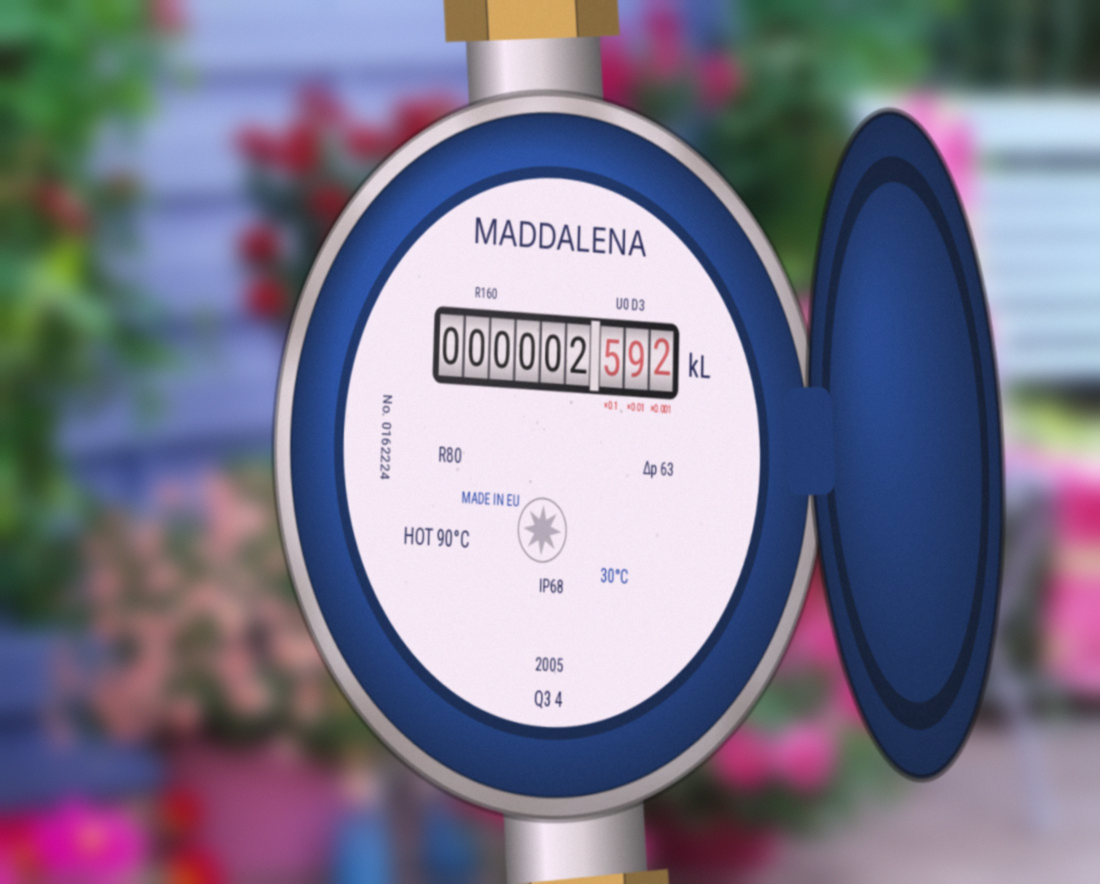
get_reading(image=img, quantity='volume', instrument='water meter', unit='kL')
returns 2.592 kL
